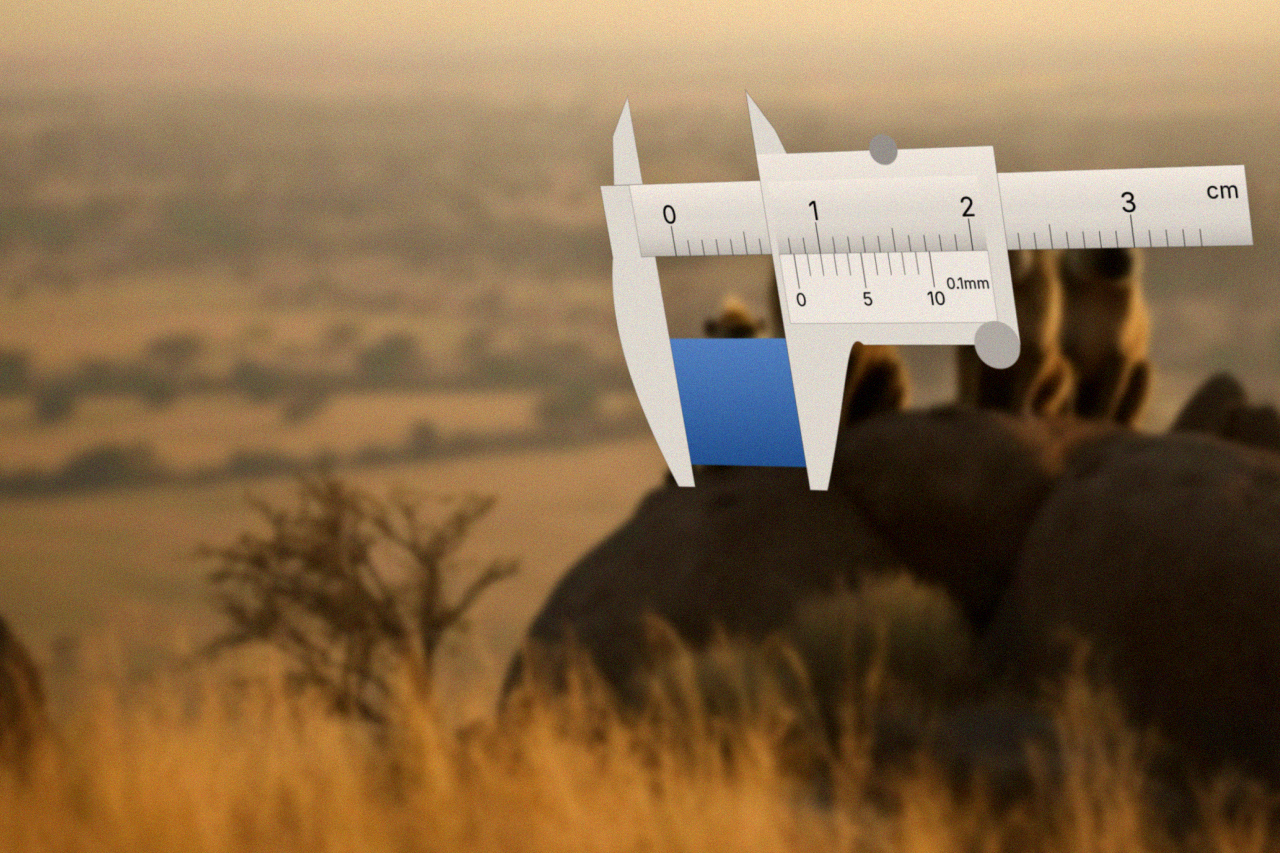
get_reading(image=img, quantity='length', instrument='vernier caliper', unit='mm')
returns 8.2 mm
